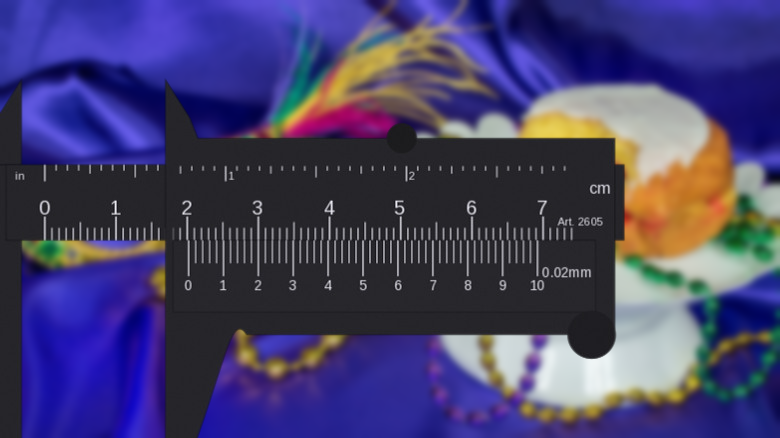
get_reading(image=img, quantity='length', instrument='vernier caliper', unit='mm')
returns 20.2 mm
